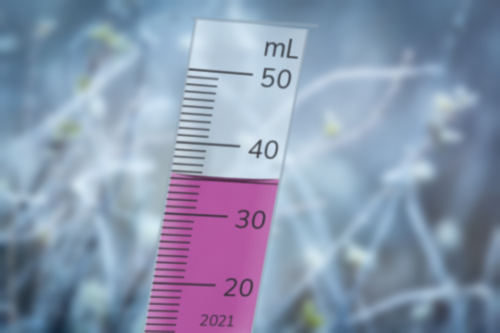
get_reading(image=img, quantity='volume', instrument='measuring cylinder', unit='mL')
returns 35 mL
